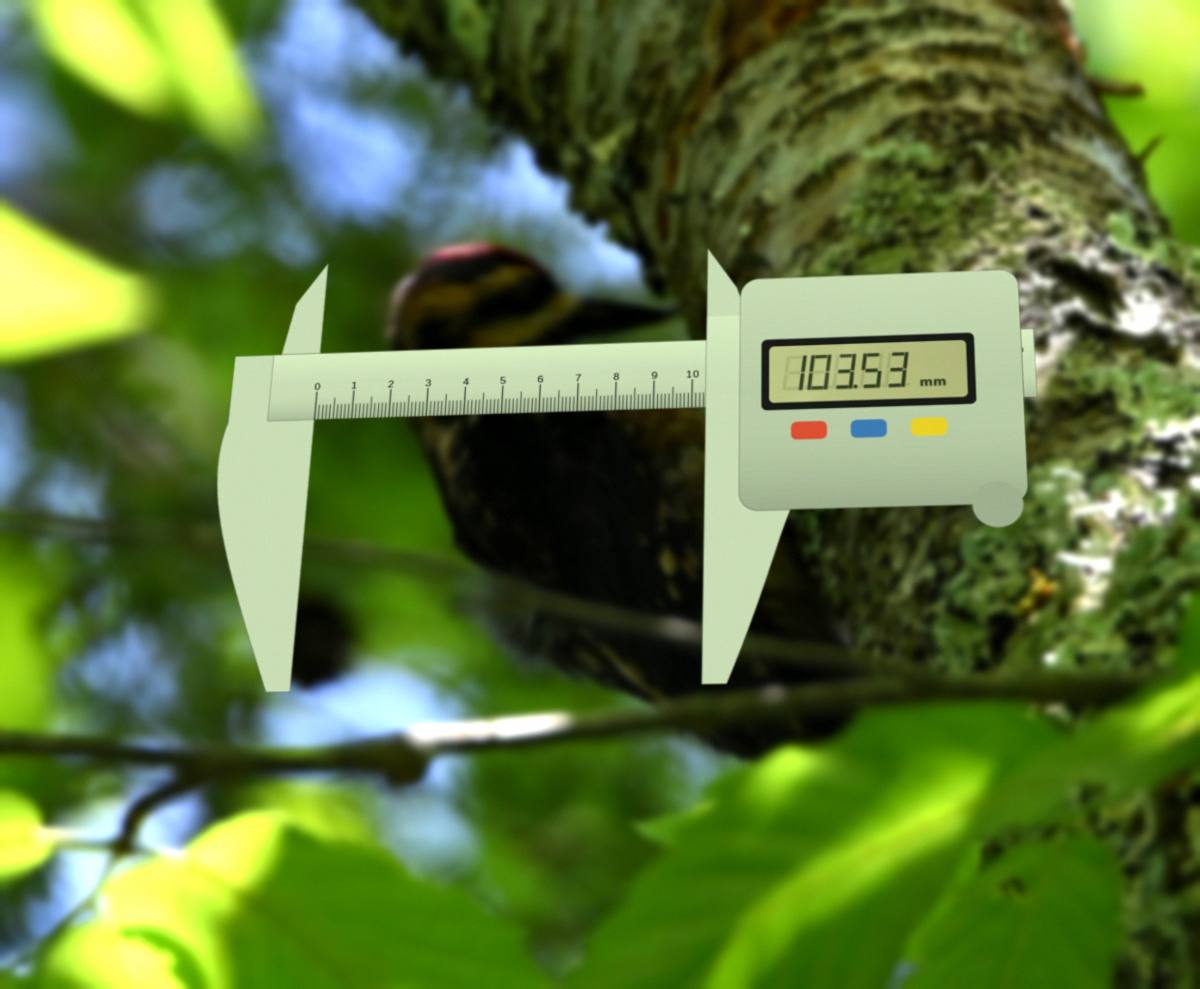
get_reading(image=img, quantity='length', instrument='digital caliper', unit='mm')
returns 103.53 mm
